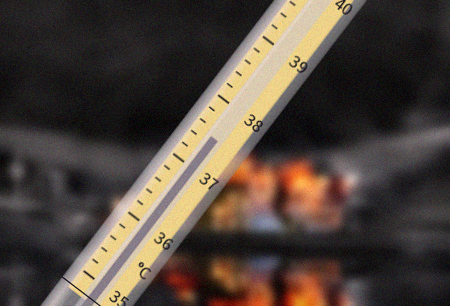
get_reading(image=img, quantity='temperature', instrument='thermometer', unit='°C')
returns 37.5 °C
